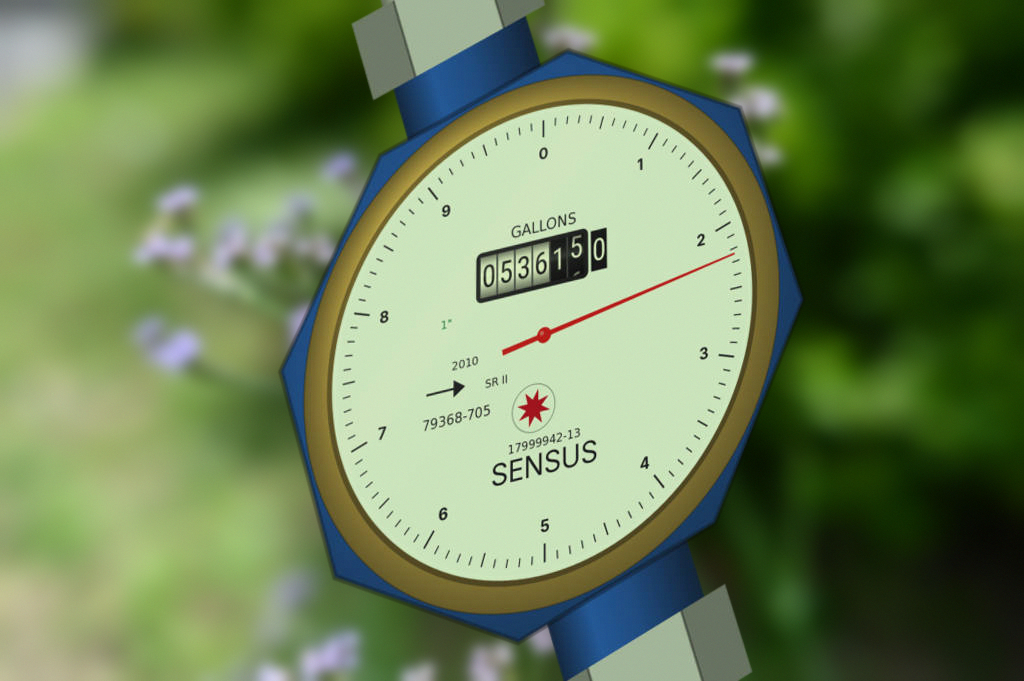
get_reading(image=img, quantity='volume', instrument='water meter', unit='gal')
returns 536152.2 gal
